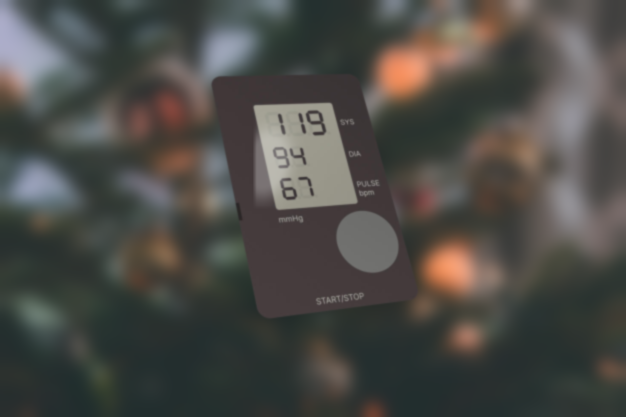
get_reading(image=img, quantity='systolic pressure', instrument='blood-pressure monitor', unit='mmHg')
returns 119 mmHg
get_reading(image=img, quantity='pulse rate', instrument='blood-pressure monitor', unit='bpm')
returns 67 bpm
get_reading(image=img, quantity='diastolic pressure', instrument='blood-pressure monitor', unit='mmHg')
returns 94 mmHg
